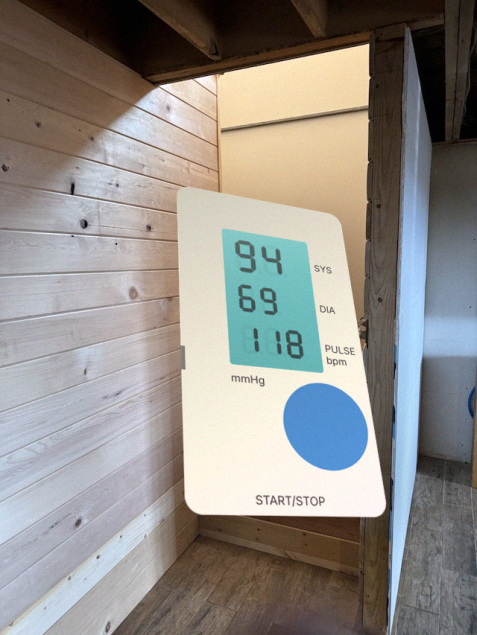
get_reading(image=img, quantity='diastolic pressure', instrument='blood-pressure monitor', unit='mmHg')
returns 69 mmHg
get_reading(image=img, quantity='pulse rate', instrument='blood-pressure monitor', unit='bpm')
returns 118 bpm
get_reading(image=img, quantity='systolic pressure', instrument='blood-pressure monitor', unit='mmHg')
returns 94 mmHg
